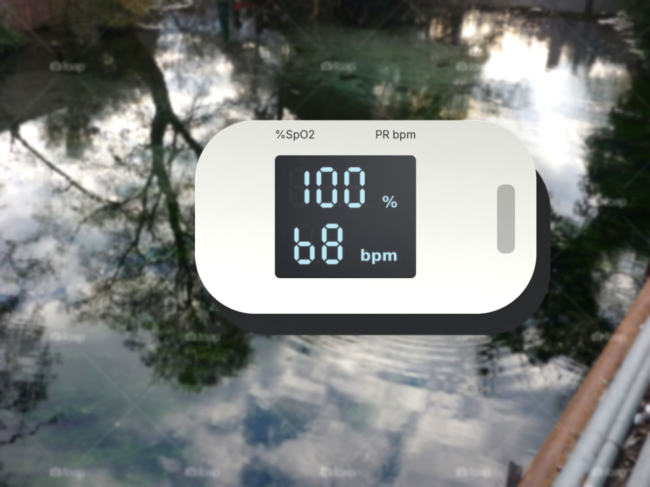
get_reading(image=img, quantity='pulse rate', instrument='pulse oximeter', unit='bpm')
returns 68 bpm
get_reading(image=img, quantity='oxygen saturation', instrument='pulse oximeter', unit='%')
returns 100 %
